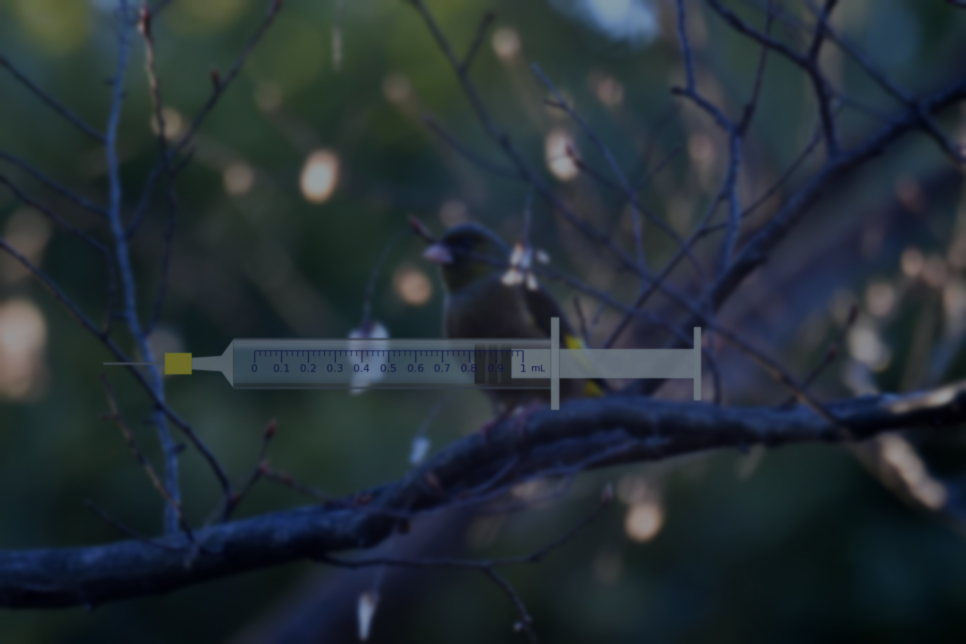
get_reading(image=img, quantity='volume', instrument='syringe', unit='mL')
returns 0.82 mL
